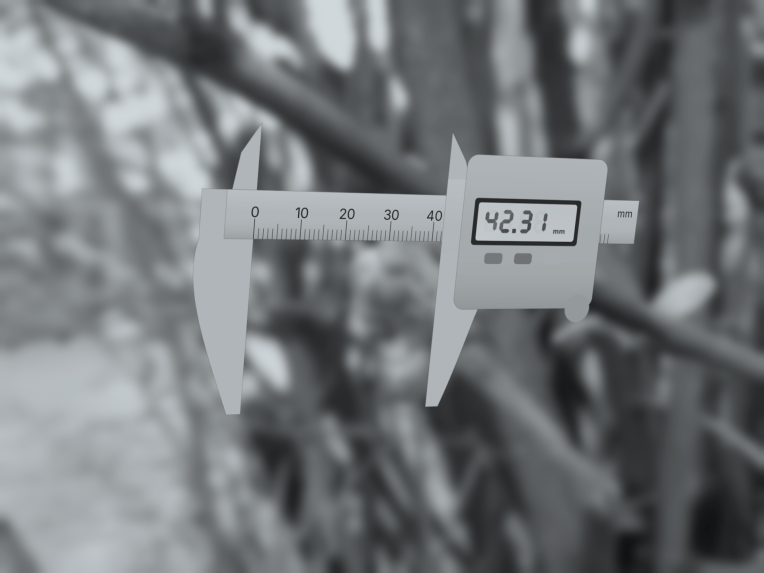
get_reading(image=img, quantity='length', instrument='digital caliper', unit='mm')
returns 42.31 mm
